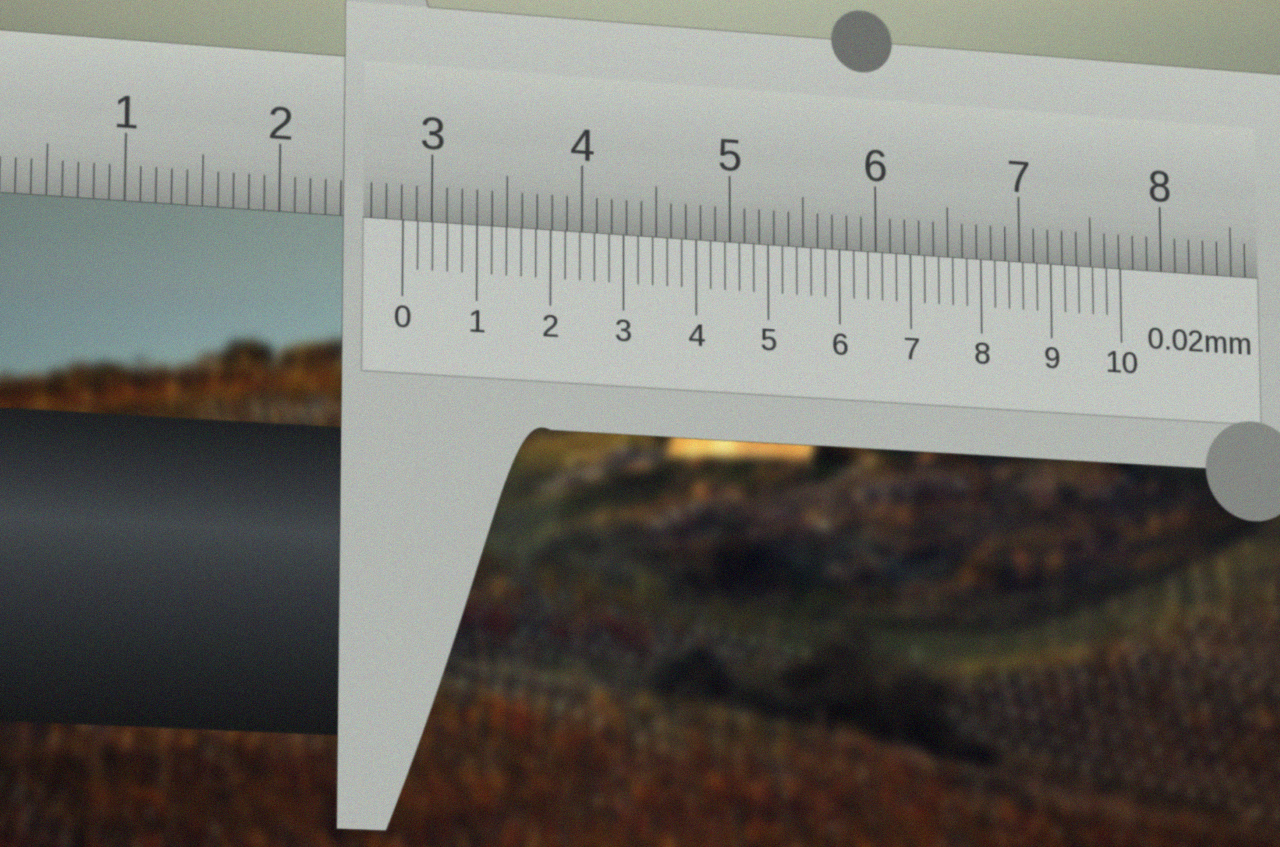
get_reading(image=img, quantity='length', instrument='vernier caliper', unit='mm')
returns 28.1 mm
